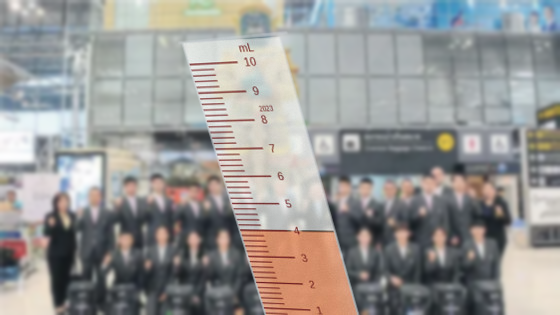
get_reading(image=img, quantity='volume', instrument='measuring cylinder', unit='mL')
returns 4 mL
